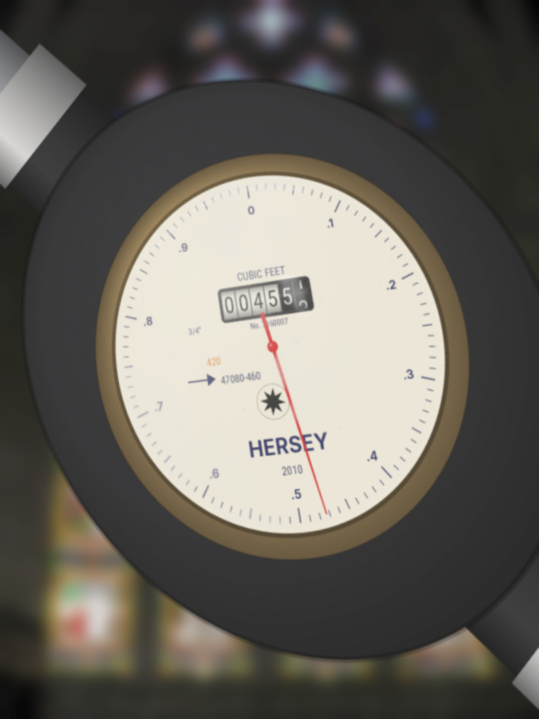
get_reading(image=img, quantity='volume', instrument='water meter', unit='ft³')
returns 4551.47 ft³
